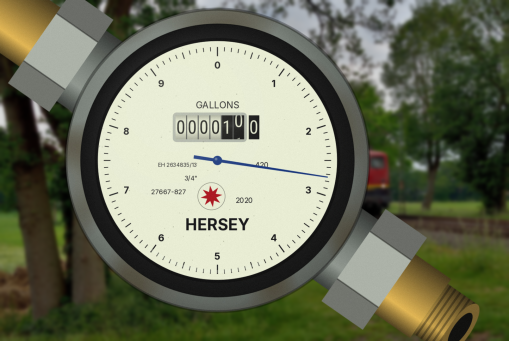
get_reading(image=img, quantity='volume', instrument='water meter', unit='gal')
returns 102.7 gal
